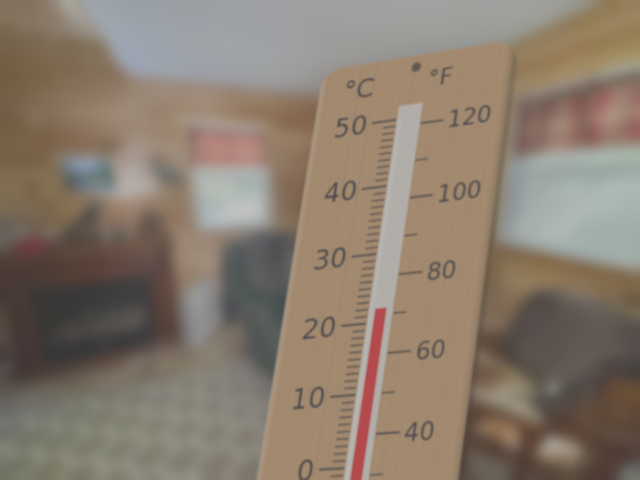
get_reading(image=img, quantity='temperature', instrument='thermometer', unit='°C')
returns 22 °C
